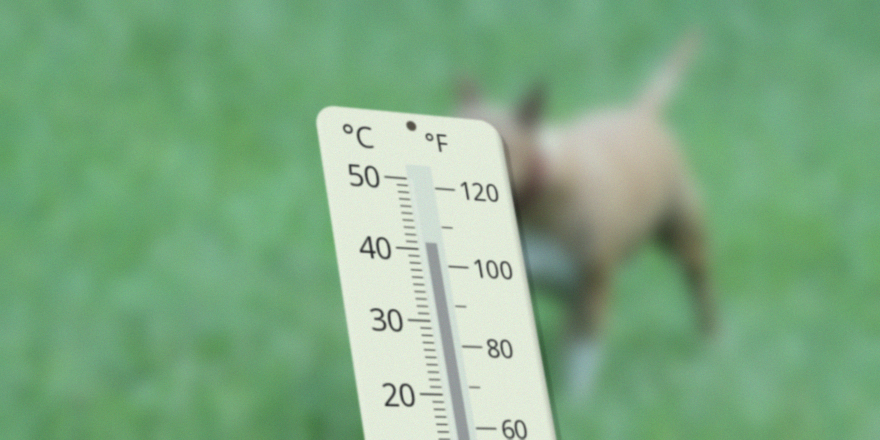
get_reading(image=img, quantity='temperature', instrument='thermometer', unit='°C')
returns 41 °C
